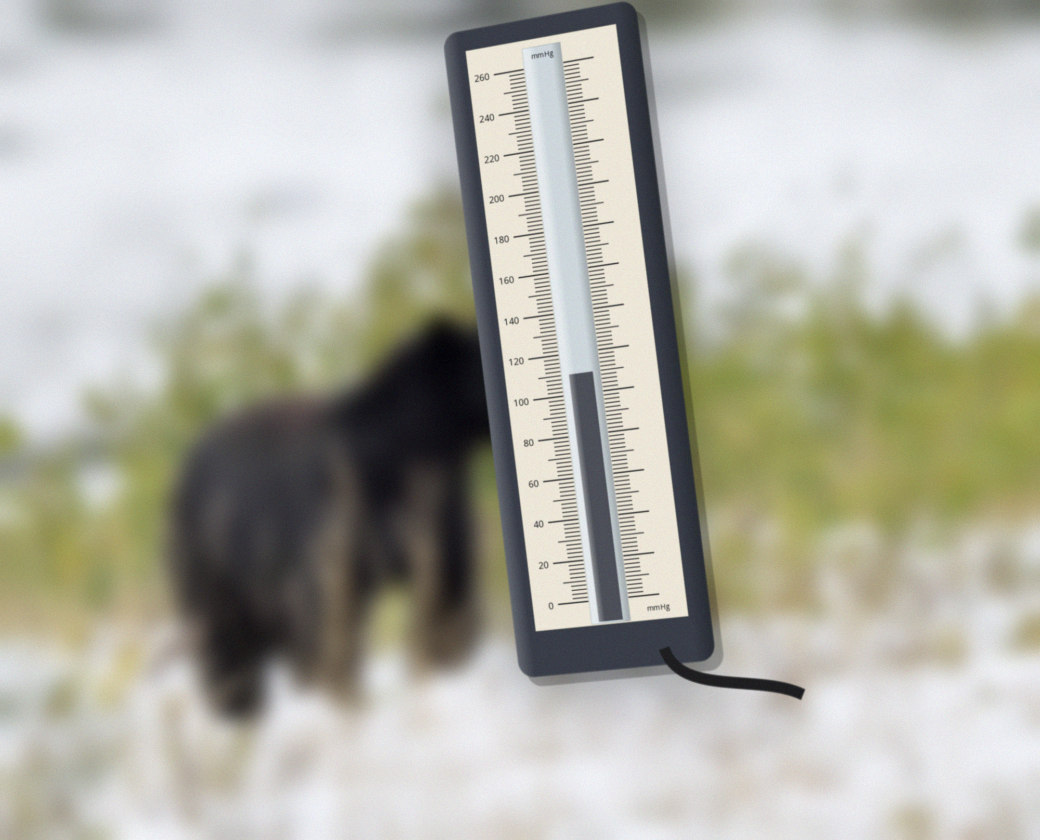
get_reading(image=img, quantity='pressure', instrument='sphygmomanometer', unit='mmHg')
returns 110 mmHg
